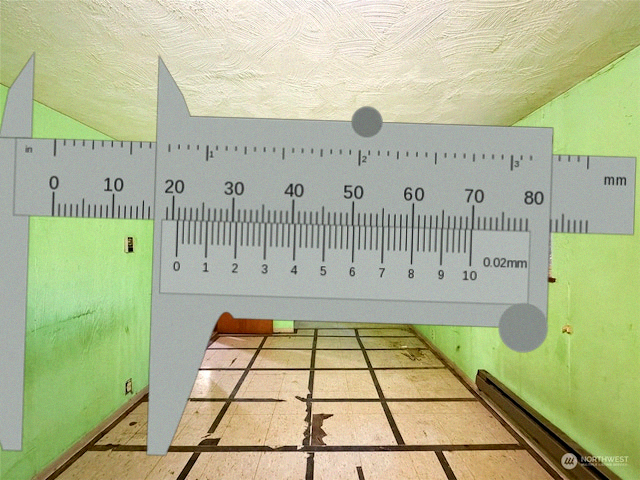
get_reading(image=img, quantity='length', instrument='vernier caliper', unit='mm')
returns 20.8 mm
